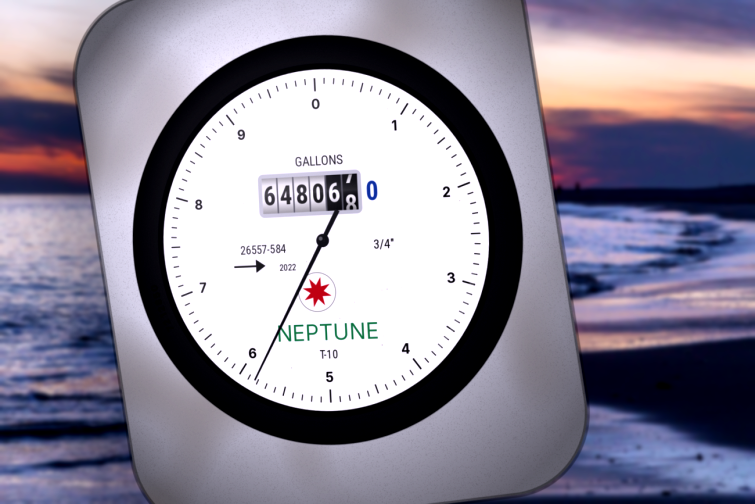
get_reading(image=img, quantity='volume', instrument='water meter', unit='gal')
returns 6480675.8 gal
